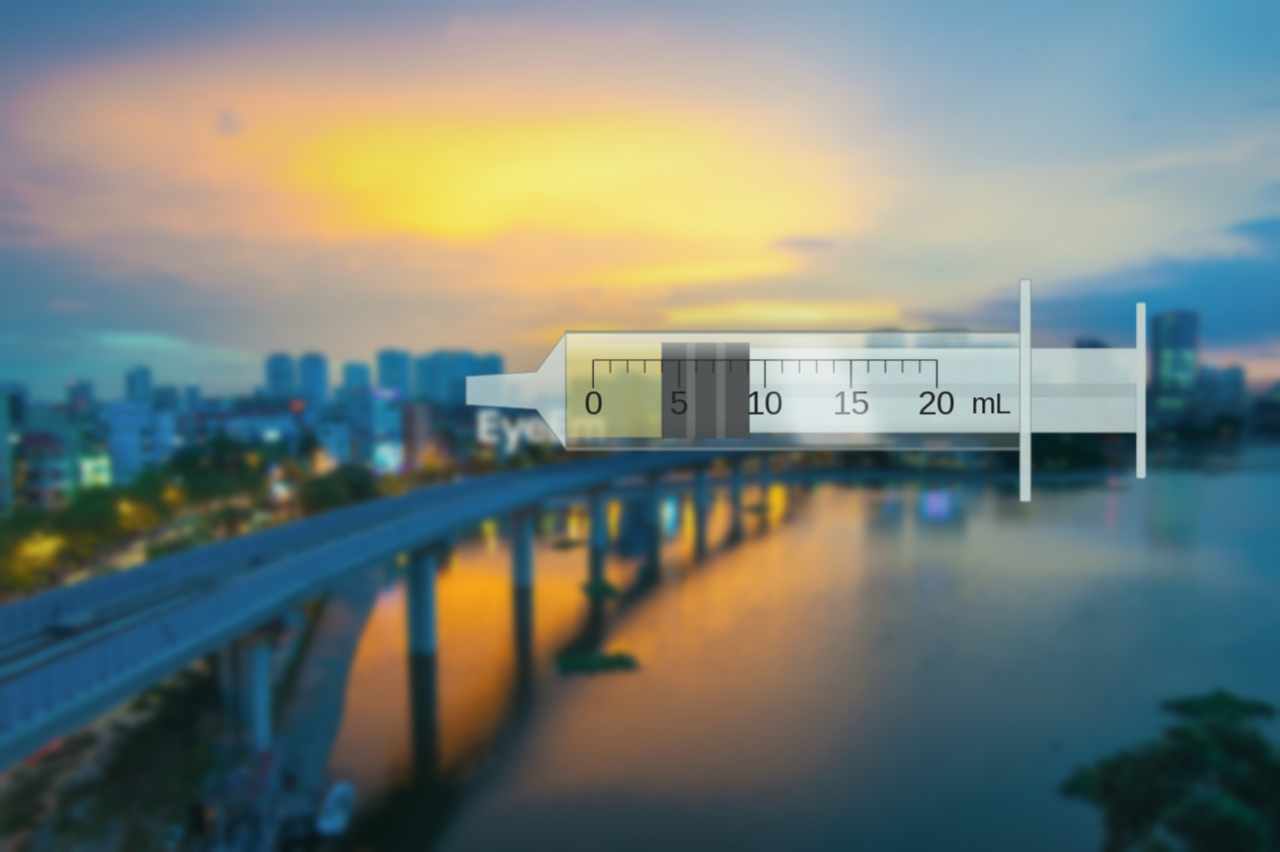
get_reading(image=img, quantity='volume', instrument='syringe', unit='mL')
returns 4 mL
